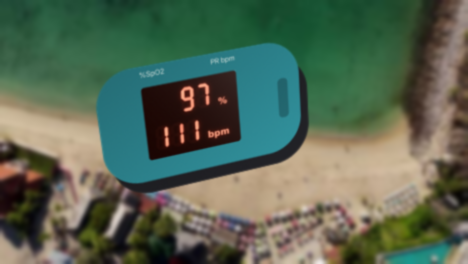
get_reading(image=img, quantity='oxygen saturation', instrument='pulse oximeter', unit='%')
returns 97 %
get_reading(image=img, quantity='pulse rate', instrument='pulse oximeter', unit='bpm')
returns 111 bpm
